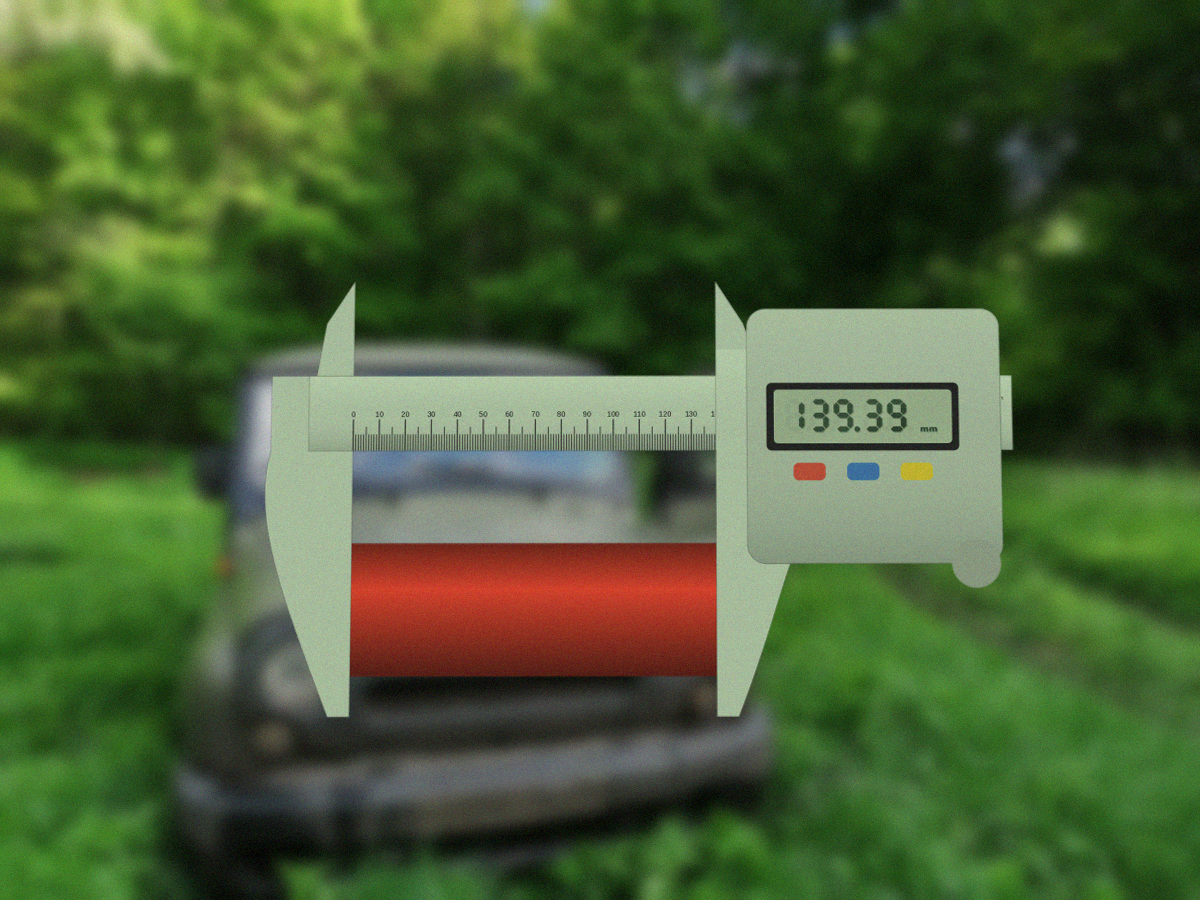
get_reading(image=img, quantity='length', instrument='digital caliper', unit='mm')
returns 139.39 mm
